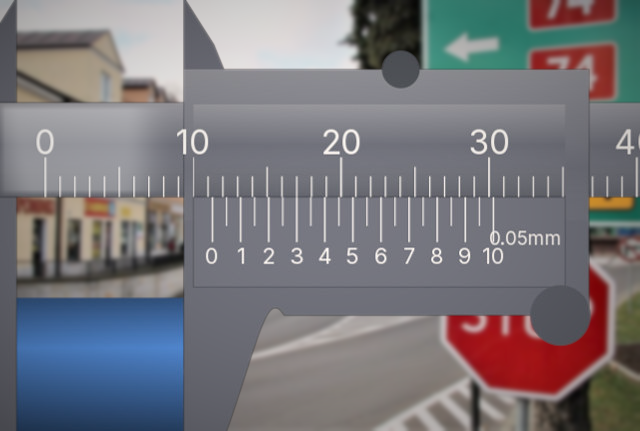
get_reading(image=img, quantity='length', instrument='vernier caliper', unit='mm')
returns 11.3 mm
